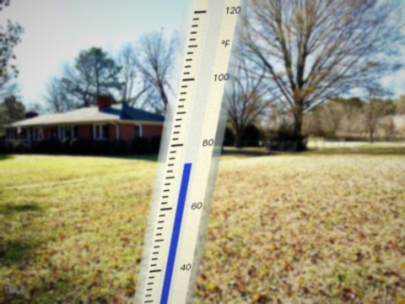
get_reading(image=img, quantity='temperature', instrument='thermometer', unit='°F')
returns 74 °F
